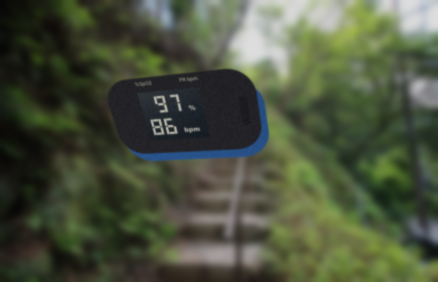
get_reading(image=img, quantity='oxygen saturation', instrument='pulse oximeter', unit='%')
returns 97 %
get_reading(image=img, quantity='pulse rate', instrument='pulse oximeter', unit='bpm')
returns 86 bpm
